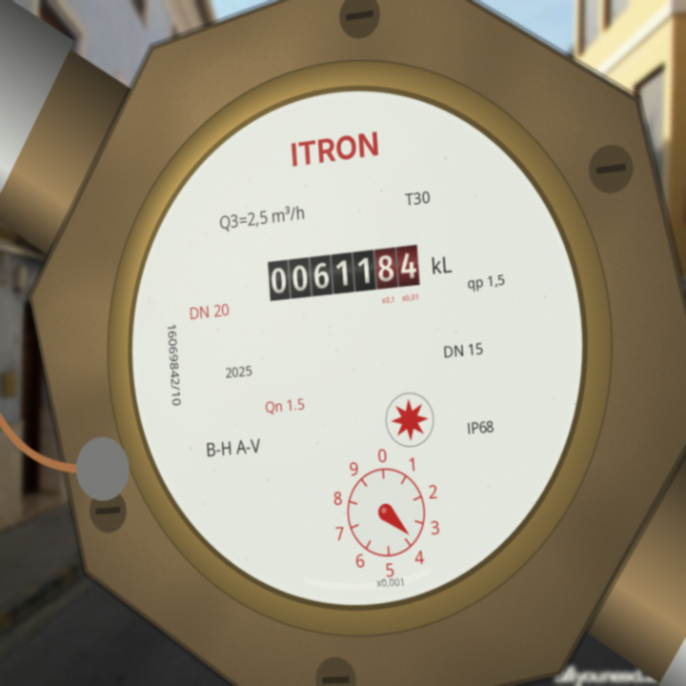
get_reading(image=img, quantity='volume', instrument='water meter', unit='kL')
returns 611.843 kL
